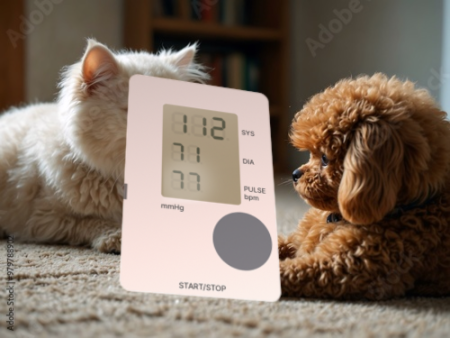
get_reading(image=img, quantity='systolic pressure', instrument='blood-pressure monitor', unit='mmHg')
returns 112 mmHg
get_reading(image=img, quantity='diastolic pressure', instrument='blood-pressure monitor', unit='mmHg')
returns 71 mmHg
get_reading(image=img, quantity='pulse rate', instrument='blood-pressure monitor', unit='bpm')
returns 77 bpm
